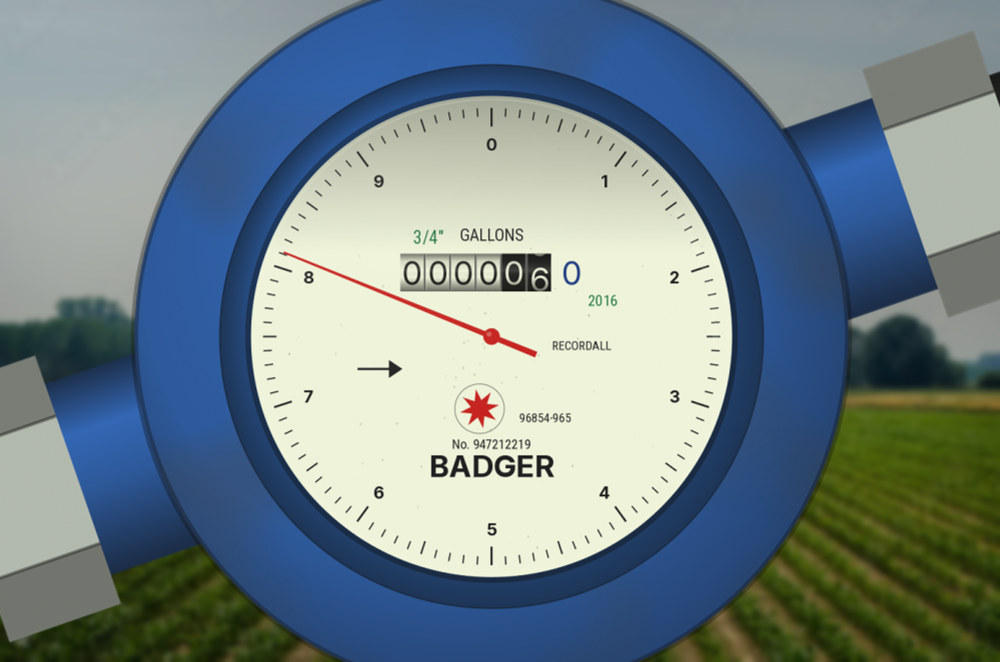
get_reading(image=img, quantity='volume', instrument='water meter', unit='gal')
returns 58.1 gal
